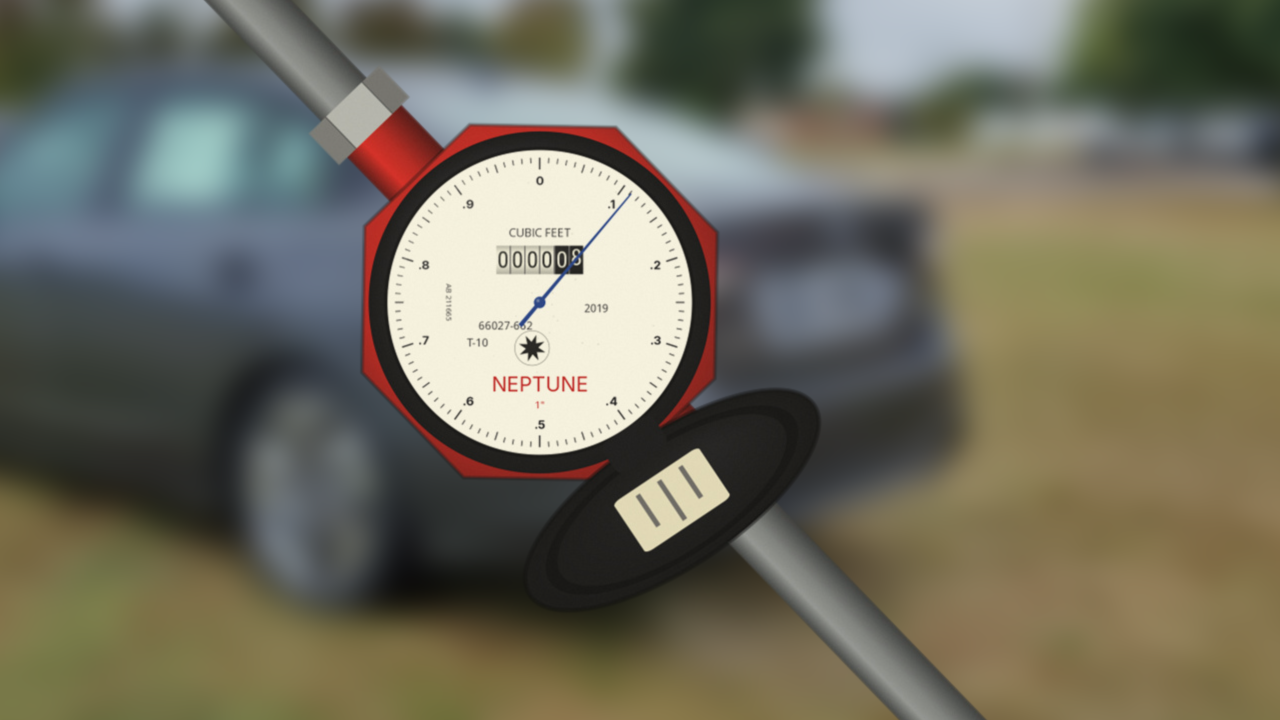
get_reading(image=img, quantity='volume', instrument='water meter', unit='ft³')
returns 8.11 ft³
